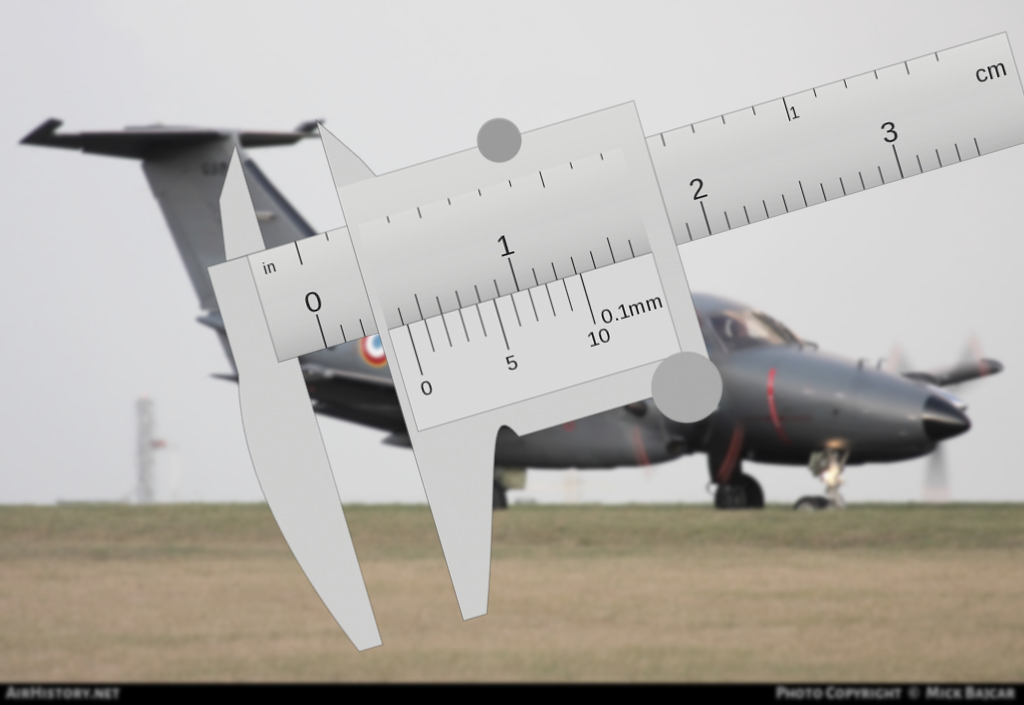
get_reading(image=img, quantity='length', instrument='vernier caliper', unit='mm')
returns 4.2 mm
